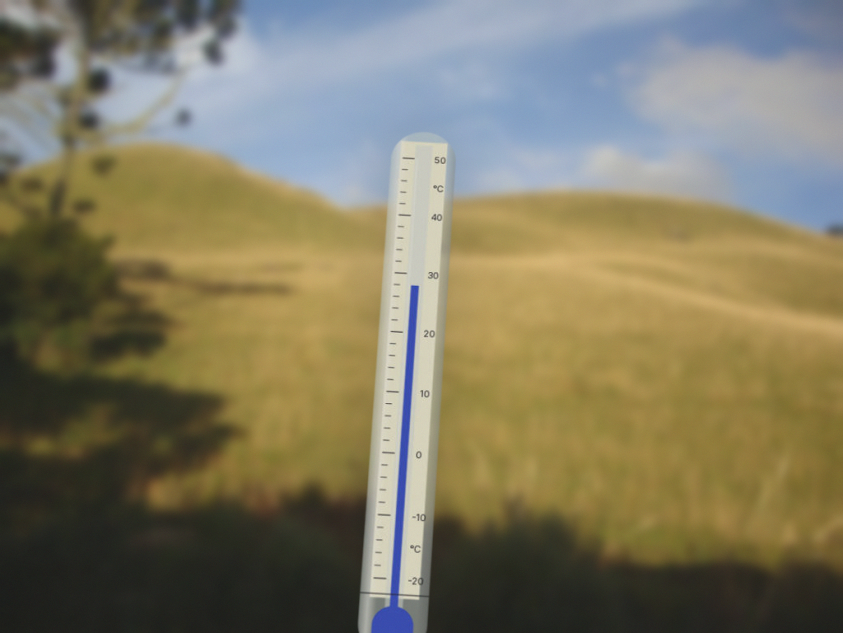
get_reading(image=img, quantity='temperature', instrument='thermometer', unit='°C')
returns 28 °C
